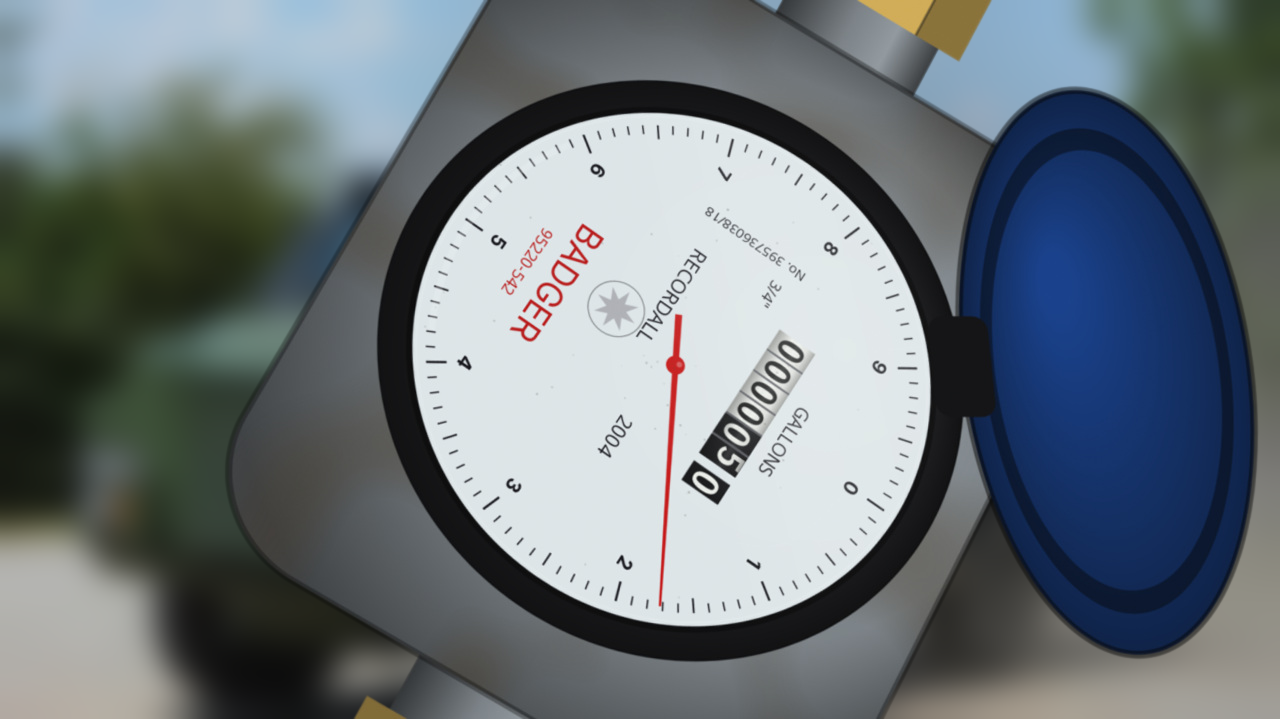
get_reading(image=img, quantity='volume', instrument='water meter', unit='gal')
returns 51.7 gal
